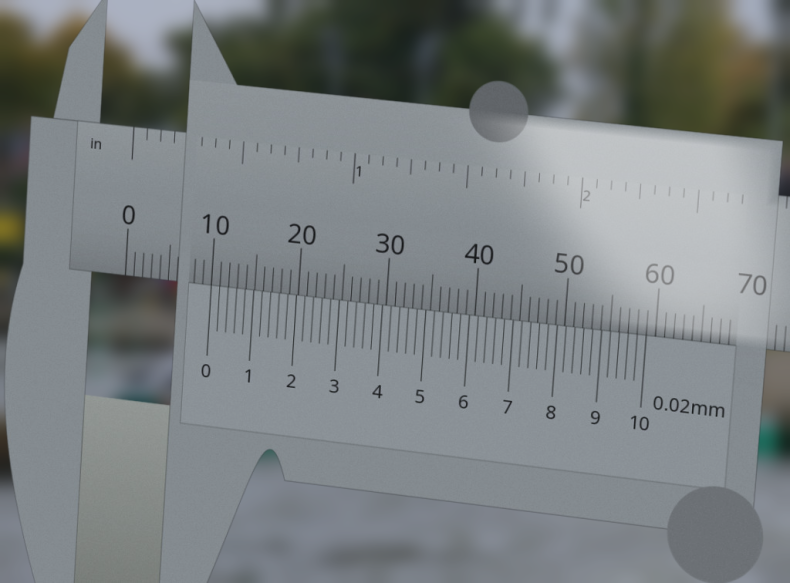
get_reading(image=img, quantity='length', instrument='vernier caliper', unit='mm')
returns 10.0 mm
